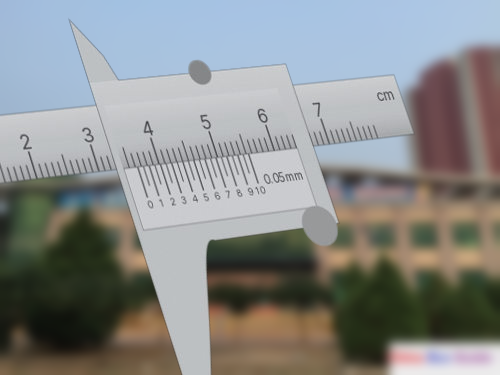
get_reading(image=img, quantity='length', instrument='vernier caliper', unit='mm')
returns 36.4 mm
